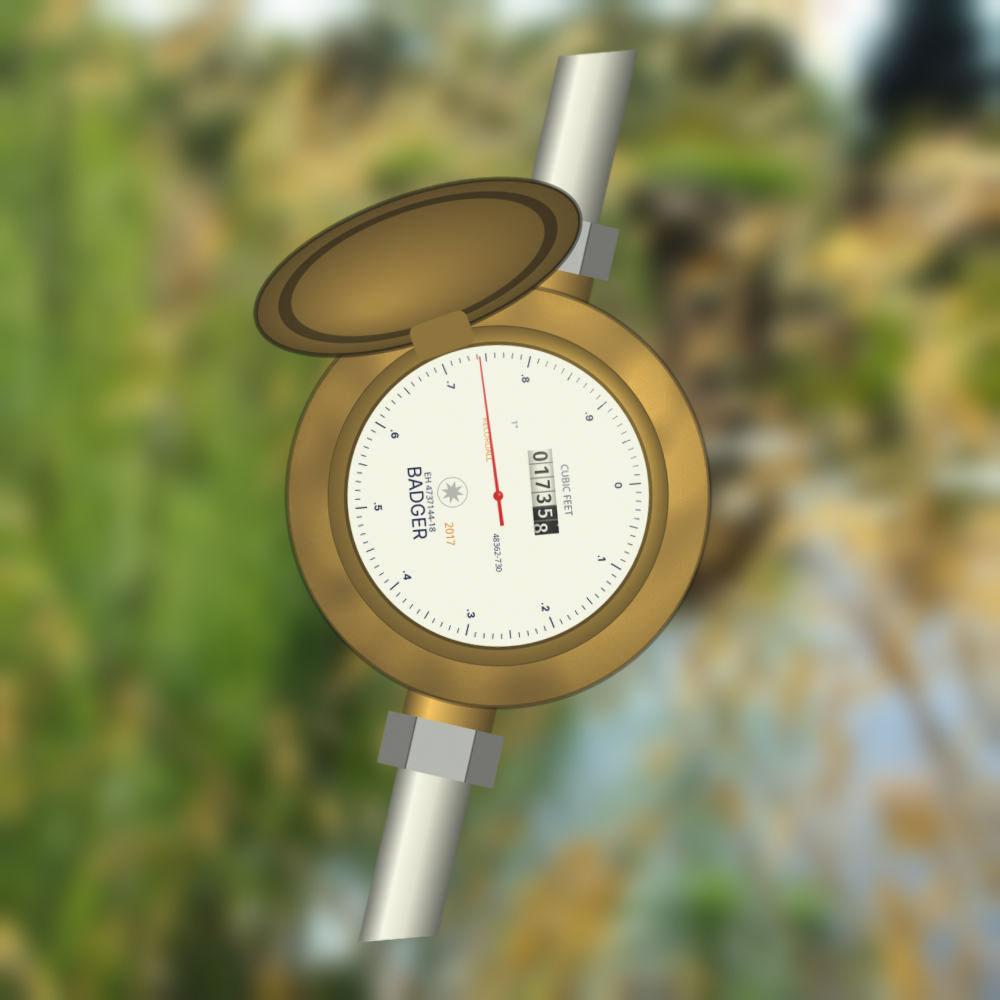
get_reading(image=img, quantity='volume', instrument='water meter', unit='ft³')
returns 17357.74 ft³
